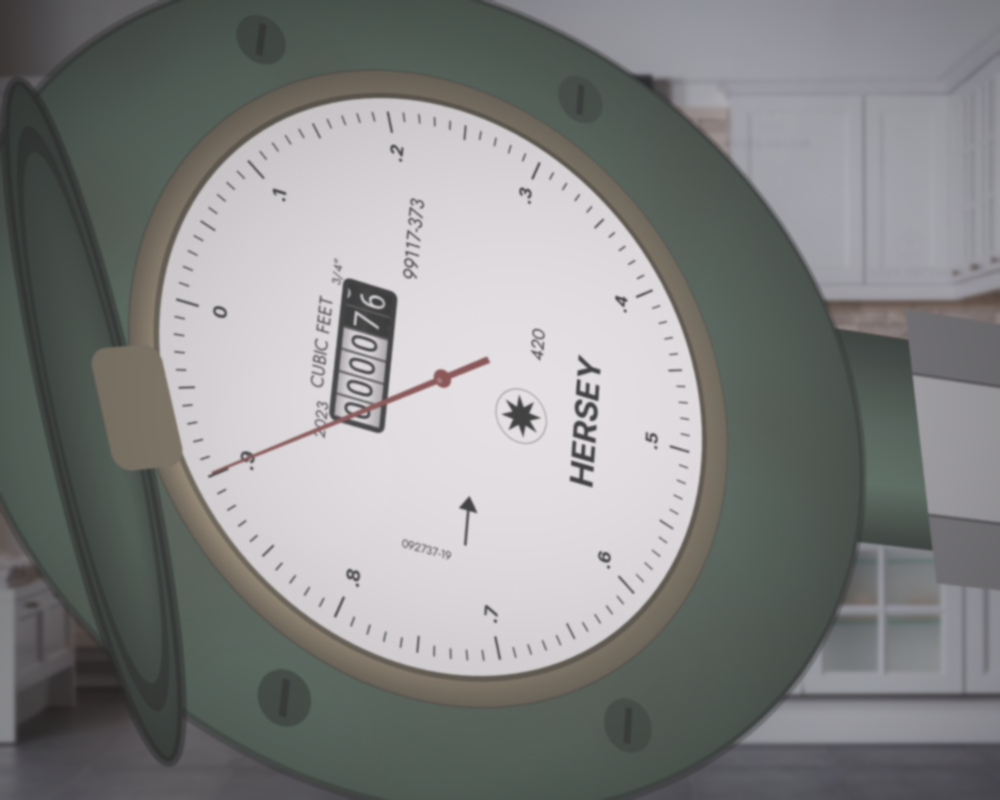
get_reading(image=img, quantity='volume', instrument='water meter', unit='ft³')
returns 75.90 ft³
